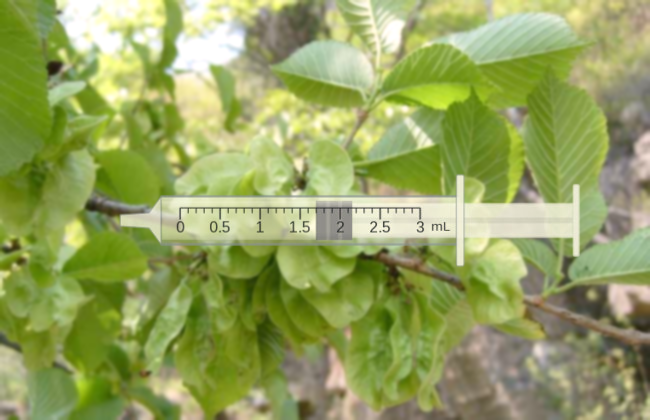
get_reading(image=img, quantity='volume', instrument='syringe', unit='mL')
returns 1.7 mL
